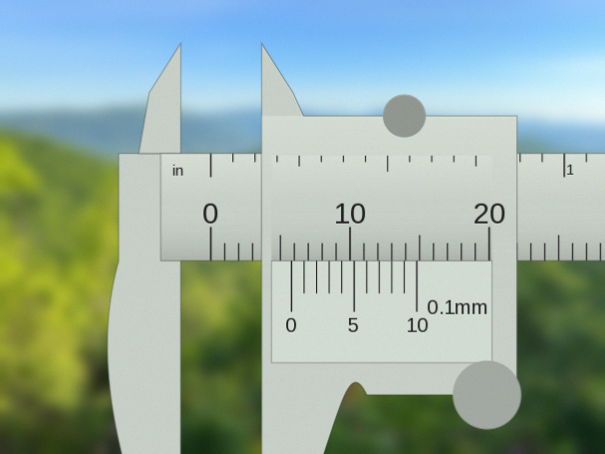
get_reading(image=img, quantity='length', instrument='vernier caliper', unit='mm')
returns 5.8 mm
